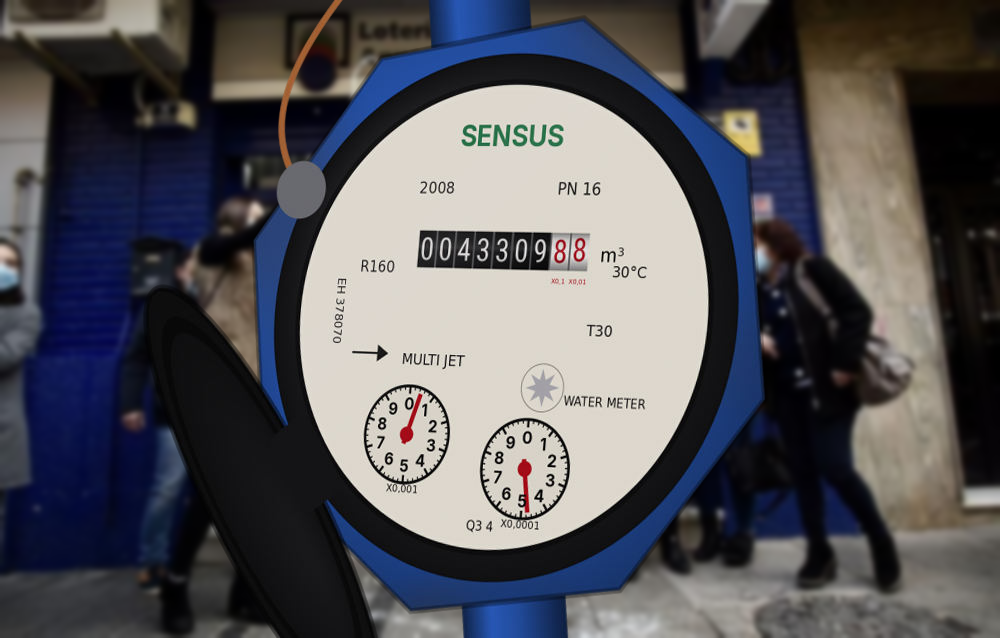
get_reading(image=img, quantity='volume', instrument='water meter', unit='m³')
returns 43309.8804 m³
